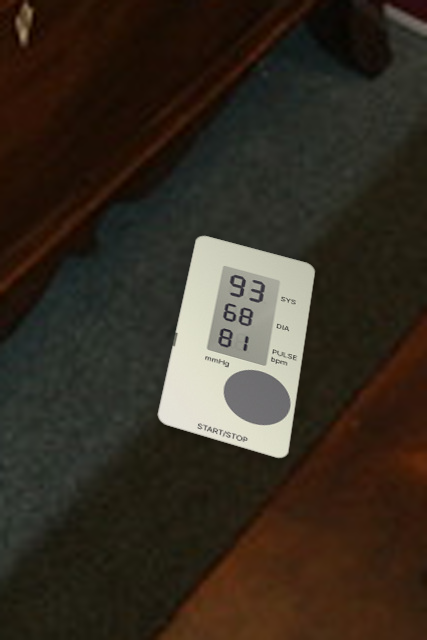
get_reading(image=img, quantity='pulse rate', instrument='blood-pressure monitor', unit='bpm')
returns 81 bpm
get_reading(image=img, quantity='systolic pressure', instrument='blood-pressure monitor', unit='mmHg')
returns 93 mmHg
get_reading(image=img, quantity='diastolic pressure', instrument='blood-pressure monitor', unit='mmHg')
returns 68 mmHg
